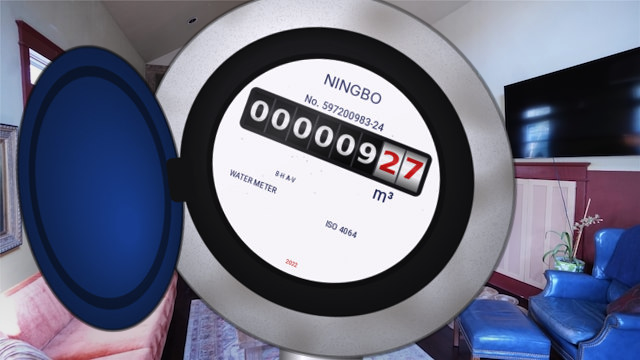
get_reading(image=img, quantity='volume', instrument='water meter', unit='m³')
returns 9.27 m³
